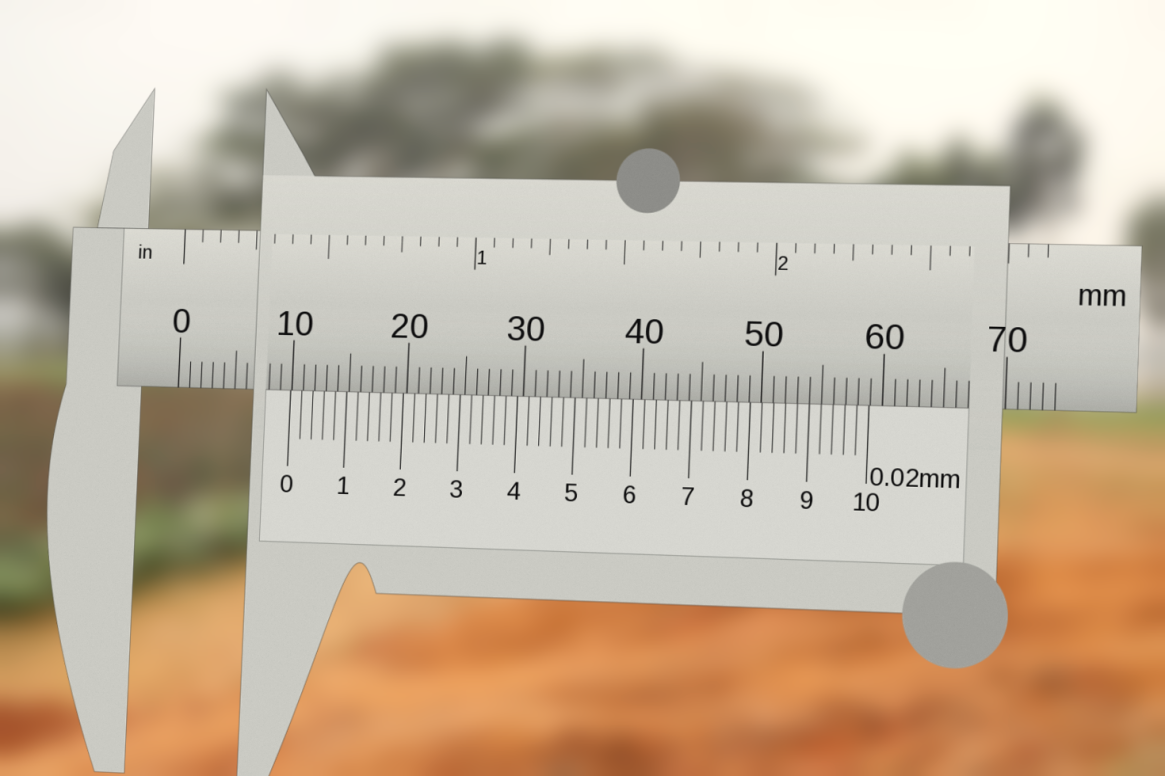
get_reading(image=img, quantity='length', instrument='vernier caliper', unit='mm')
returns 9.9 mm
